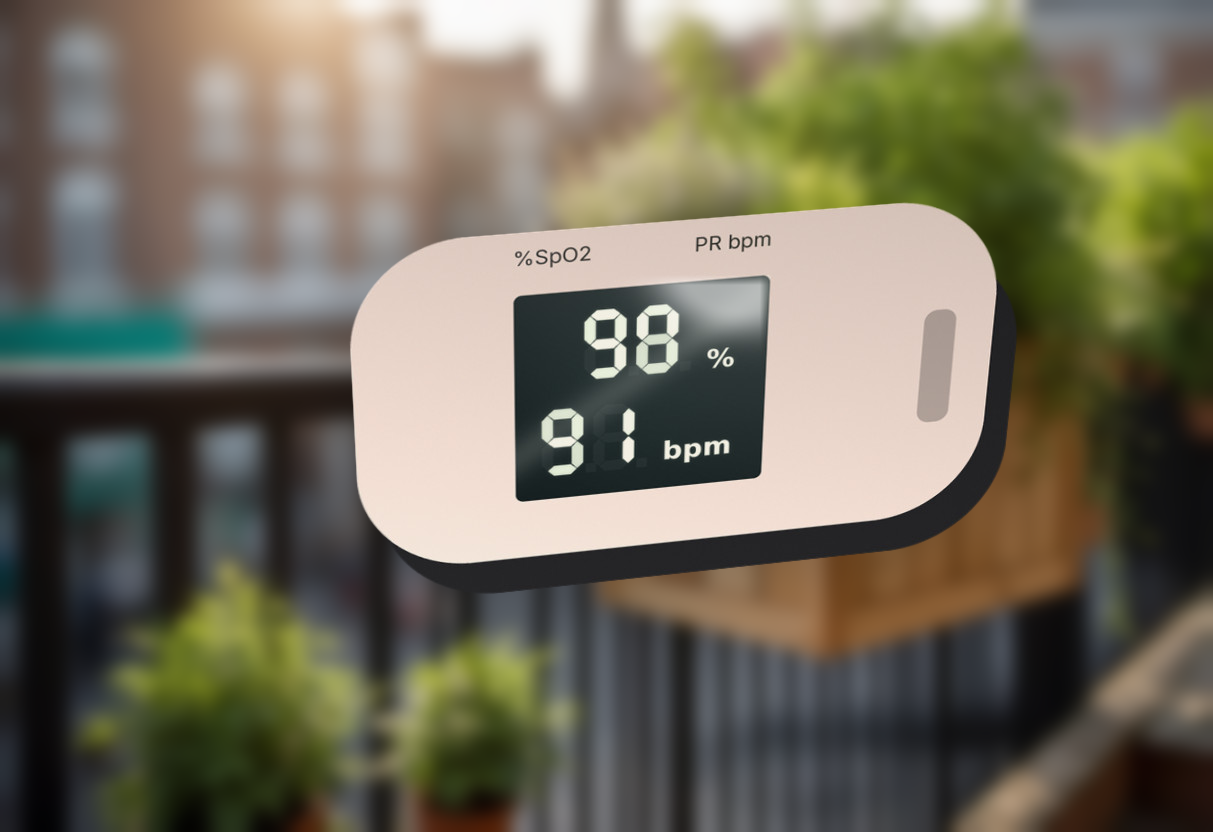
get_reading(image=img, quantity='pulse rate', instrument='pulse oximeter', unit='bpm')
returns 91 bpm
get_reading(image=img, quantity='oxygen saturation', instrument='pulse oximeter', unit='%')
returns 98 %
